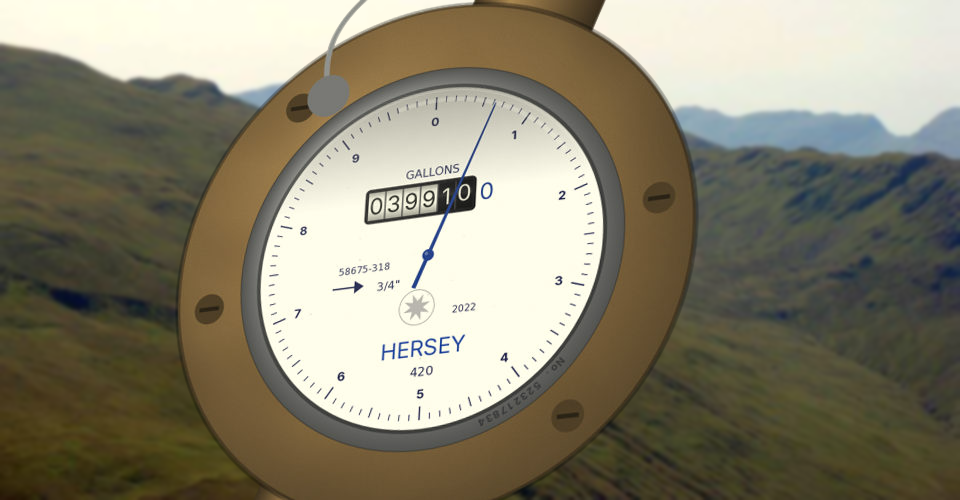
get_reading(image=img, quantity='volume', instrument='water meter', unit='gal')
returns 399100.6 gal
